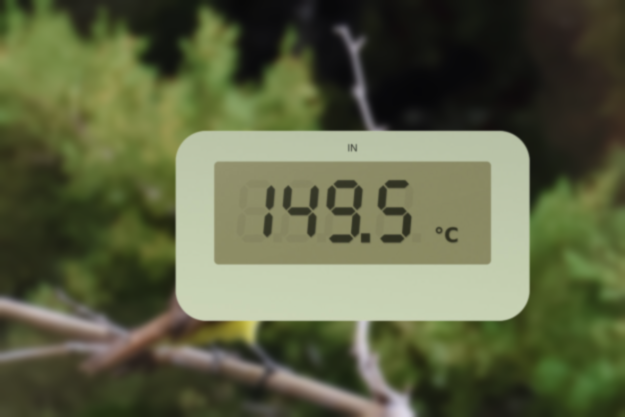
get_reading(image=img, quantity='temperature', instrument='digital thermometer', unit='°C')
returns 149.5 °C
